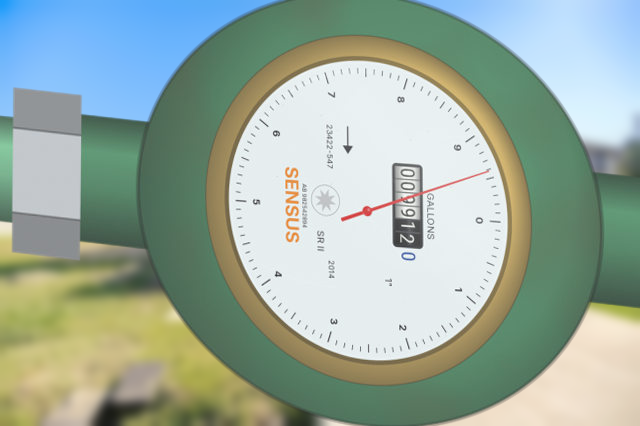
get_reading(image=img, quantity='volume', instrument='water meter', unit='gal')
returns 99119.4 gal
